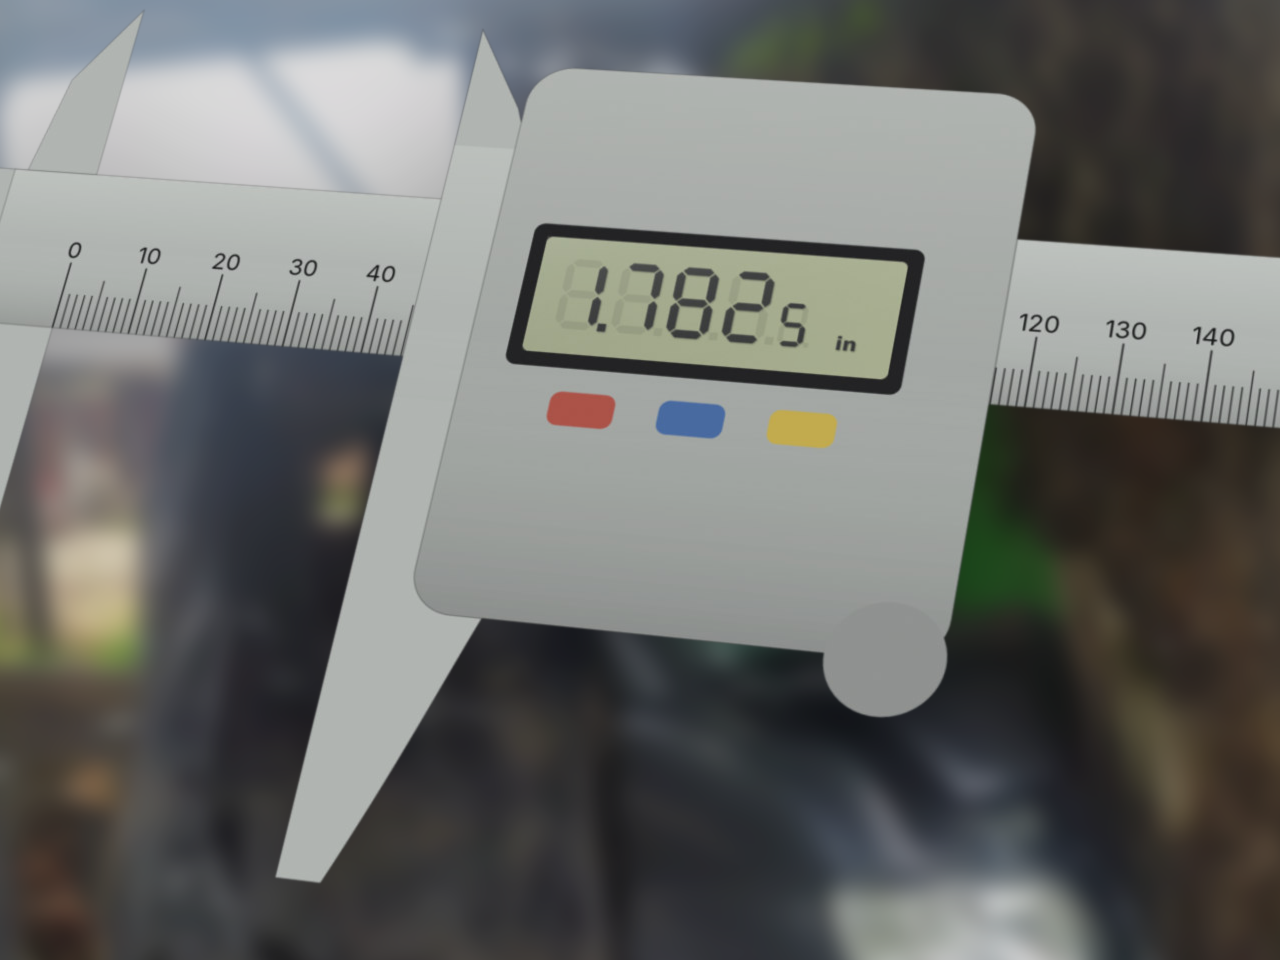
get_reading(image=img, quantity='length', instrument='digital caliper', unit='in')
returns 1.7825 in
